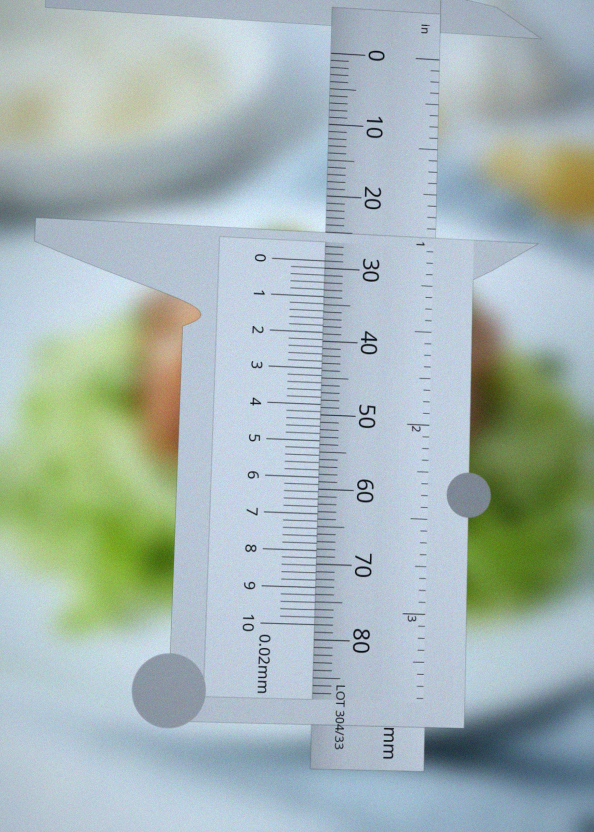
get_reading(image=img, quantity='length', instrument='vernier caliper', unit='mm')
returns 29.0 mm
